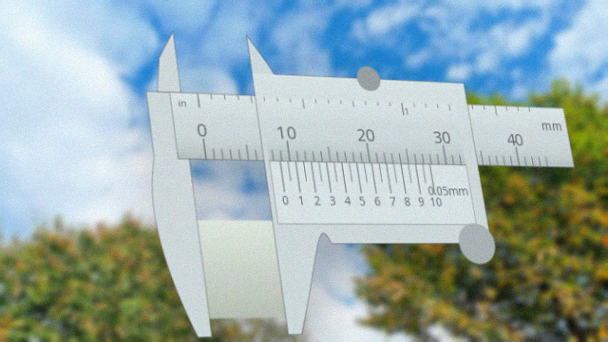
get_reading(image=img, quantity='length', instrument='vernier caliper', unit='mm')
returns 8.8 mm
